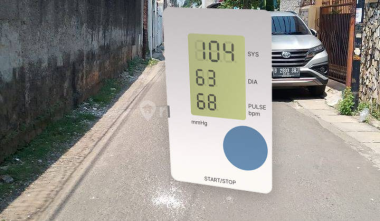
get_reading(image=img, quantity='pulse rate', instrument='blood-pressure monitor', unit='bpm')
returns 68 bpm
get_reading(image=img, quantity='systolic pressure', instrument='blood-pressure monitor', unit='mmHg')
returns 104 mmHg
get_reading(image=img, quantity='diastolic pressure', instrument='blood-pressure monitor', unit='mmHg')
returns 63 mmHg
